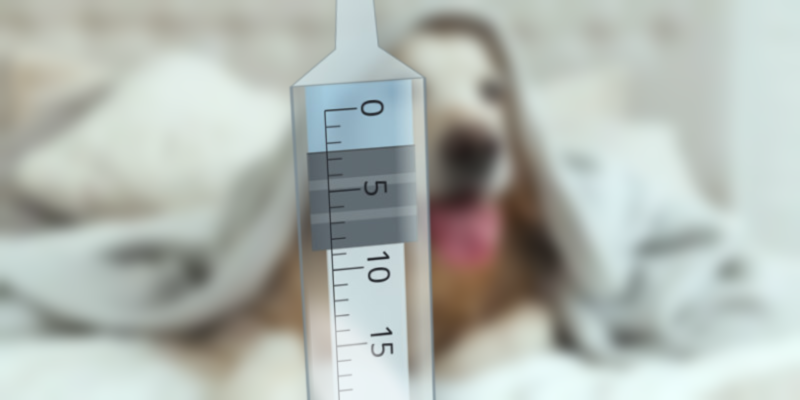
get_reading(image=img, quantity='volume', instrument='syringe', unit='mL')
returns 2.5 mL
